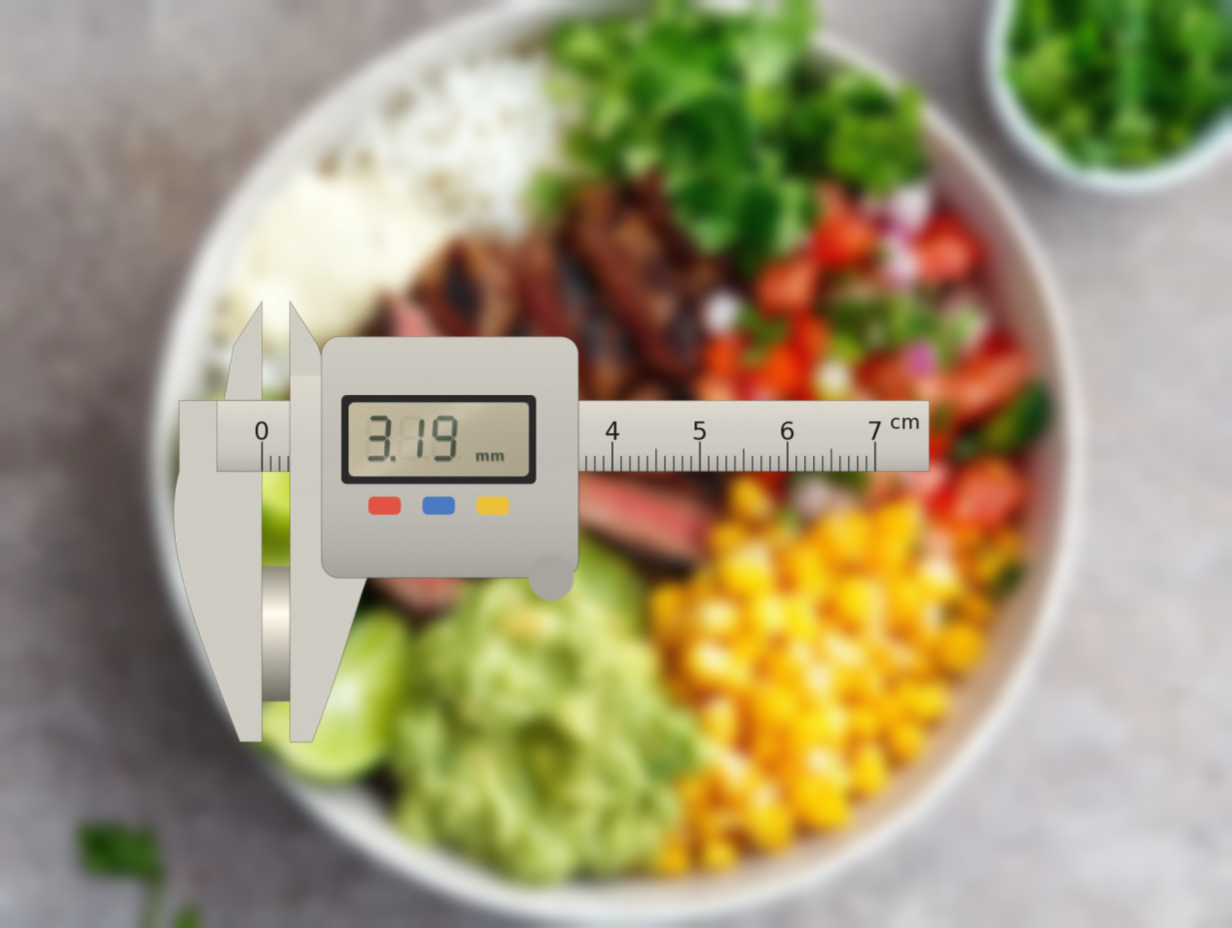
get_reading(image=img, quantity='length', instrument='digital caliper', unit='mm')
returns 3.19 mm
